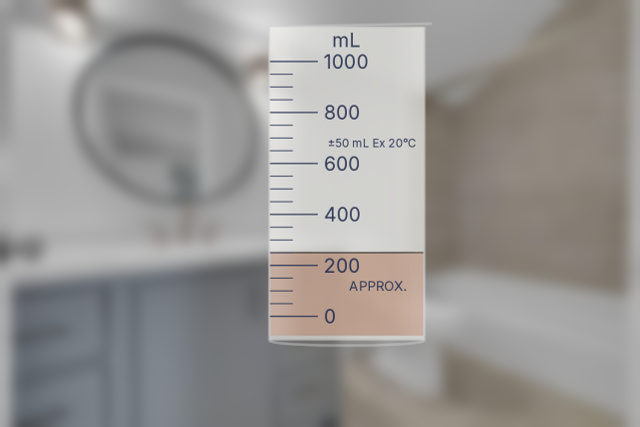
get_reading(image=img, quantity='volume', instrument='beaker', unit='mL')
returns 250 mL
